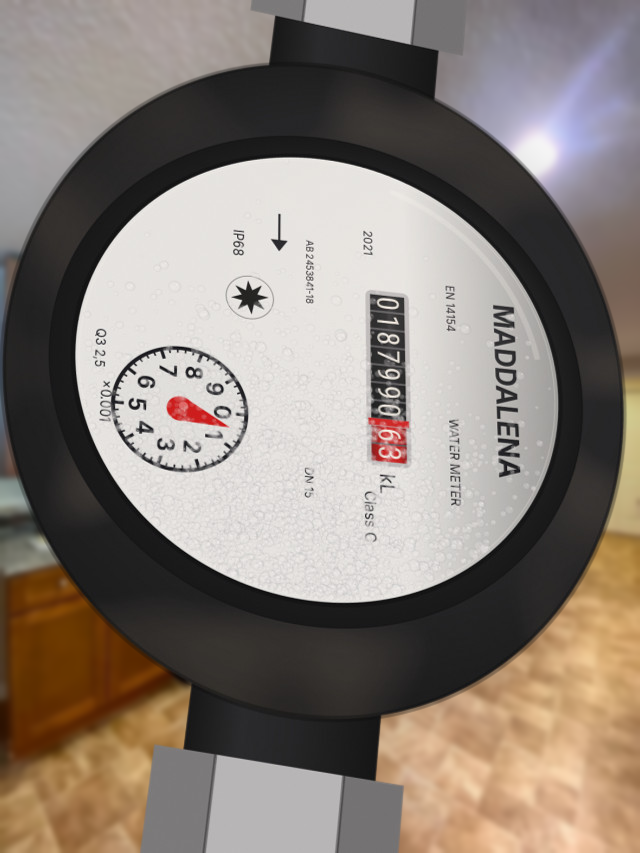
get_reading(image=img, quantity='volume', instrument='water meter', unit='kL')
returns 187990.630 kL
